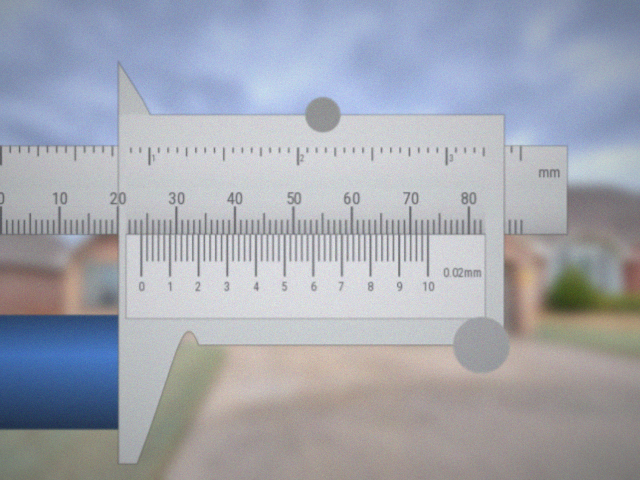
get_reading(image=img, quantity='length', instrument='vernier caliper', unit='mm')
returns 24.0 mm
